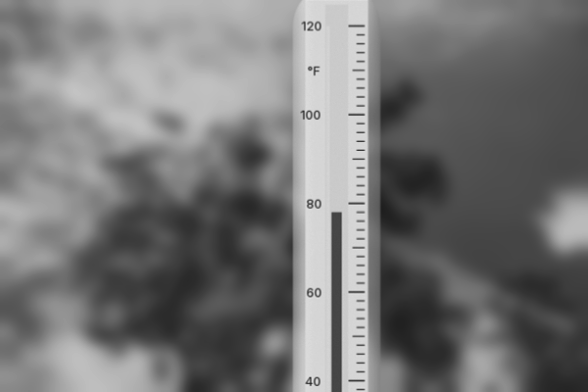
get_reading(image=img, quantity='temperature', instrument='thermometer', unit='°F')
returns 78 °F
